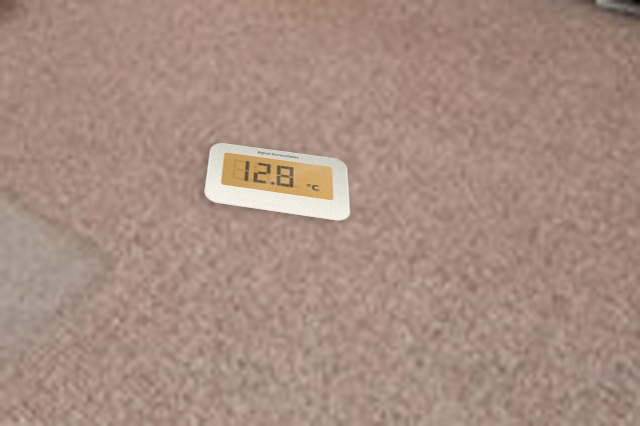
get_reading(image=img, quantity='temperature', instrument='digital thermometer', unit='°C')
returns 12.8 °C
